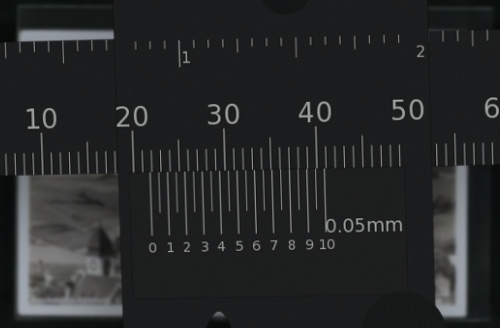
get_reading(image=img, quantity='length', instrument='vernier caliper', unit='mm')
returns 21.8 mm
